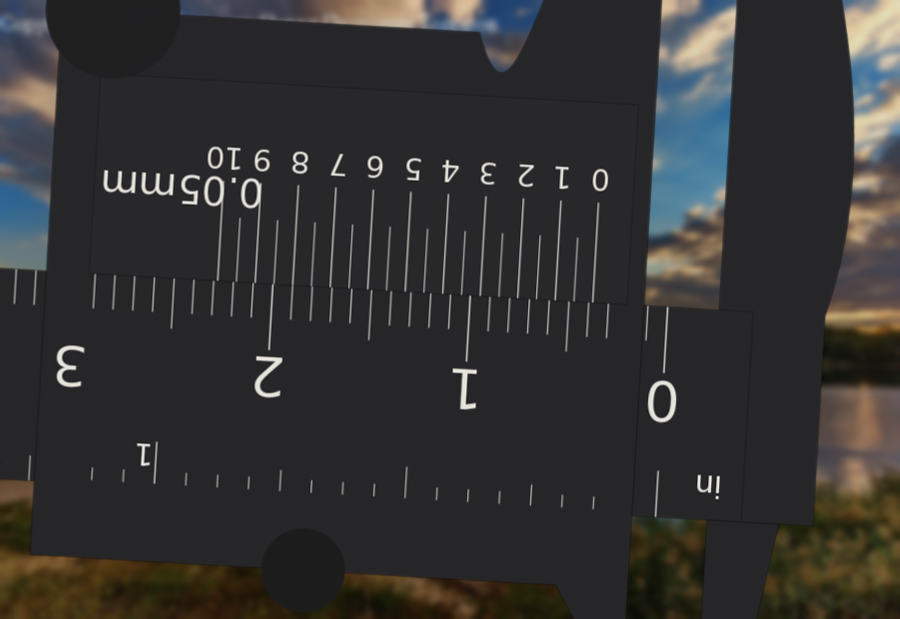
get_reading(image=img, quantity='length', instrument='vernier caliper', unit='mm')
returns 3.8 mm
